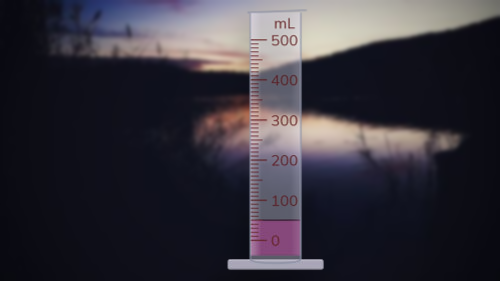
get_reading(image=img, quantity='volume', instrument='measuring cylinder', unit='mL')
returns 50 mL
